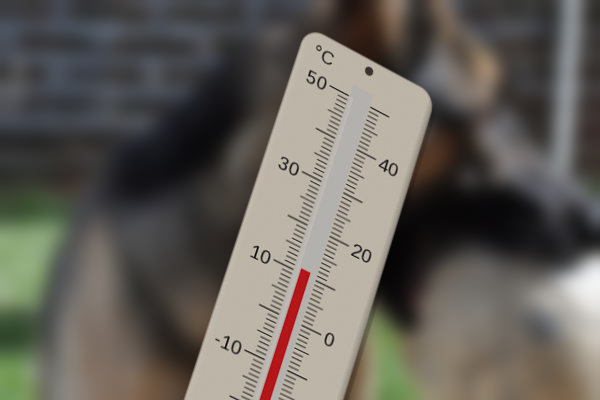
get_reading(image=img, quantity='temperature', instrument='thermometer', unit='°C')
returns 11 °C
